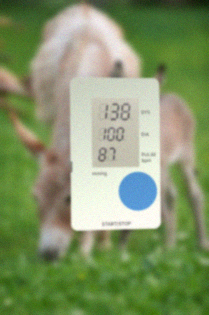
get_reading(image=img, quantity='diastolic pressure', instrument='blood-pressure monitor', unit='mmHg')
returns 100 mmHg
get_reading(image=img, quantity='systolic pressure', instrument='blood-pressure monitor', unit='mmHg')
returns 138 mmHg
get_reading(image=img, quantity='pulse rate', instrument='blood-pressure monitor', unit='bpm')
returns 87 bpm
